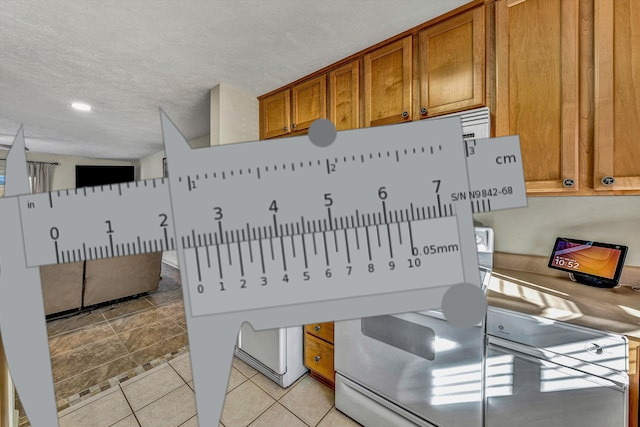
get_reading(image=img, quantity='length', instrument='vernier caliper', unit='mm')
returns 25.2 mm
